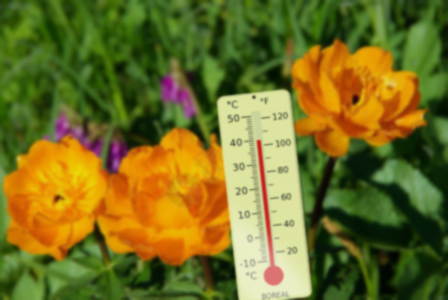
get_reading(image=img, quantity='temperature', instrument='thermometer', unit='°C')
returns 40 °C
